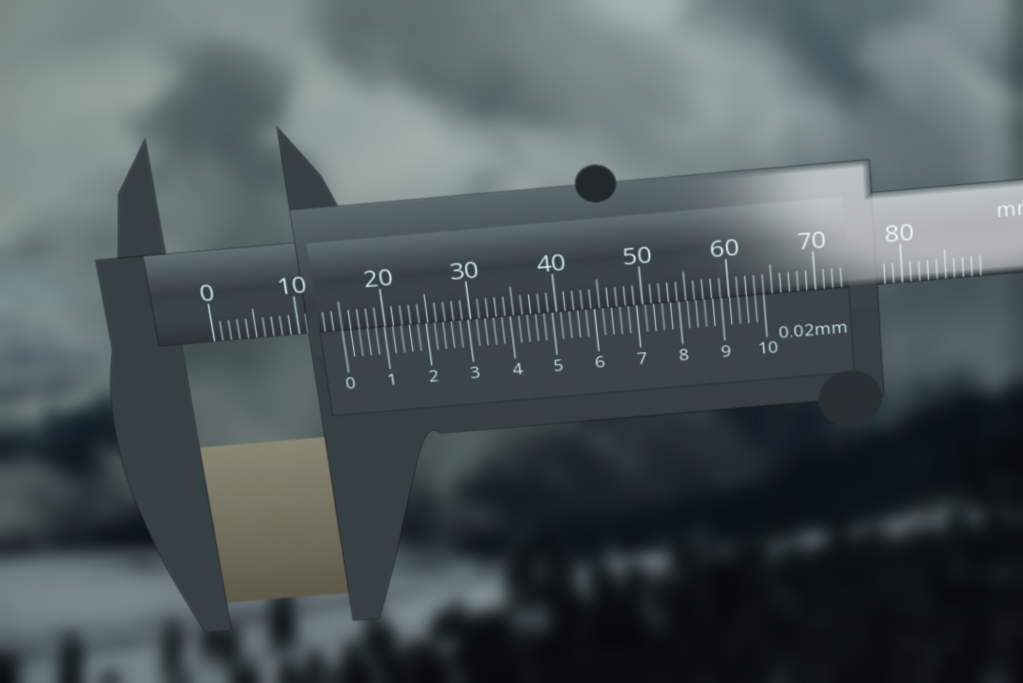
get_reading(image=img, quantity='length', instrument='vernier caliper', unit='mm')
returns 15.0 mm
